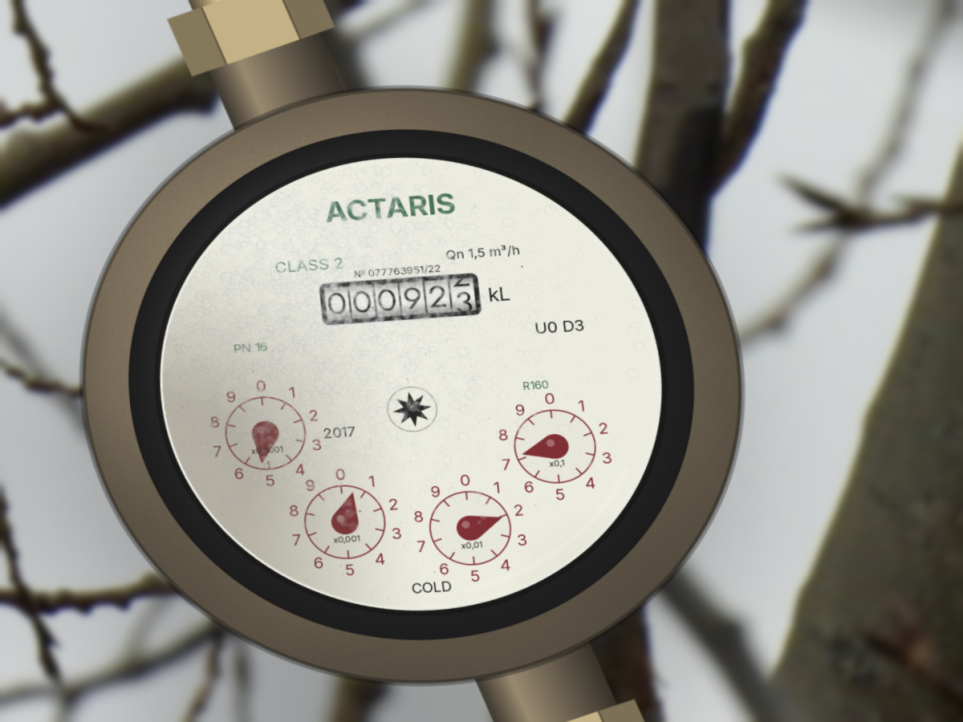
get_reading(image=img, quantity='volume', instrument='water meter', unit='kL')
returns 922.7205 kL
